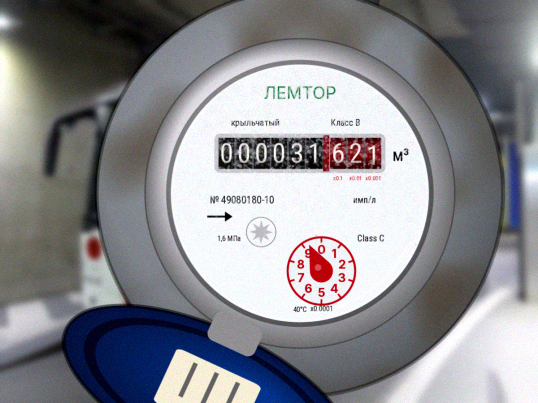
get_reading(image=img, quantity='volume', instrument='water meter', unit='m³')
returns 31.6209 m³
